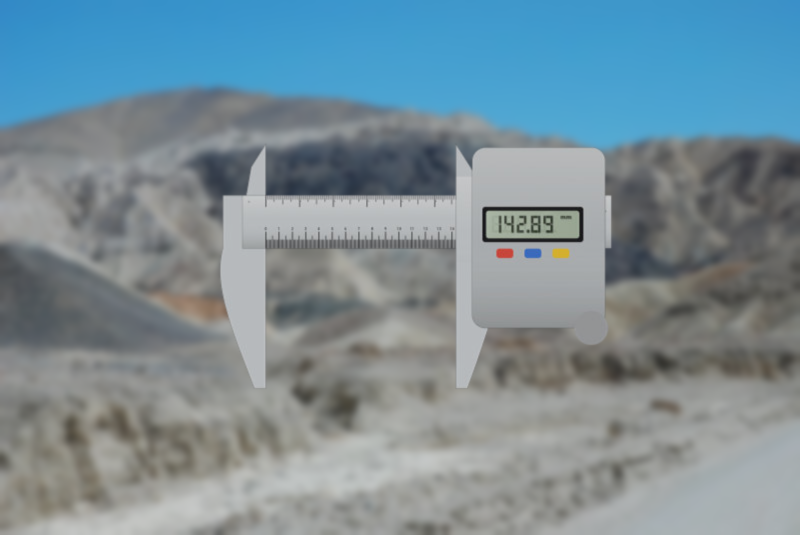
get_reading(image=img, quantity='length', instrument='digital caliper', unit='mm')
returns 142.89 mm
